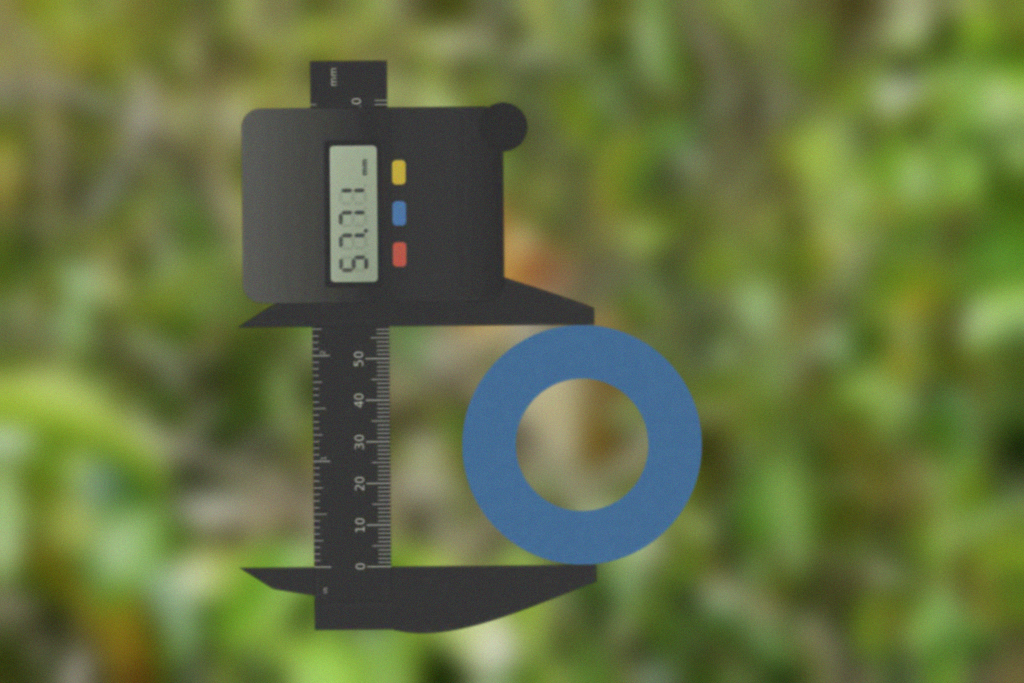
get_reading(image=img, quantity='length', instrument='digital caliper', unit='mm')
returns 57.71 mm
